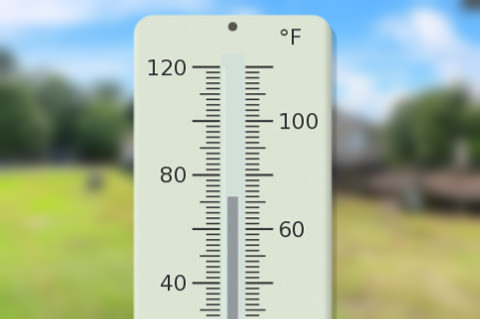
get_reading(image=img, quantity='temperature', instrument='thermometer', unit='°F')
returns 72 °F
